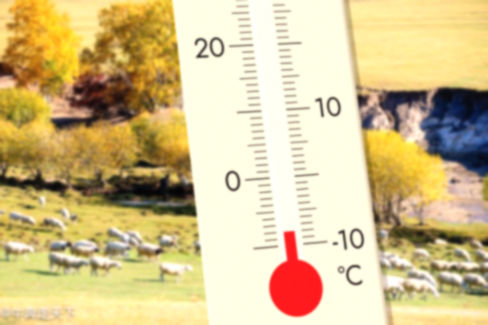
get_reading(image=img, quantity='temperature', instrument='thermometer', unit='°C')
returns -8 °C
